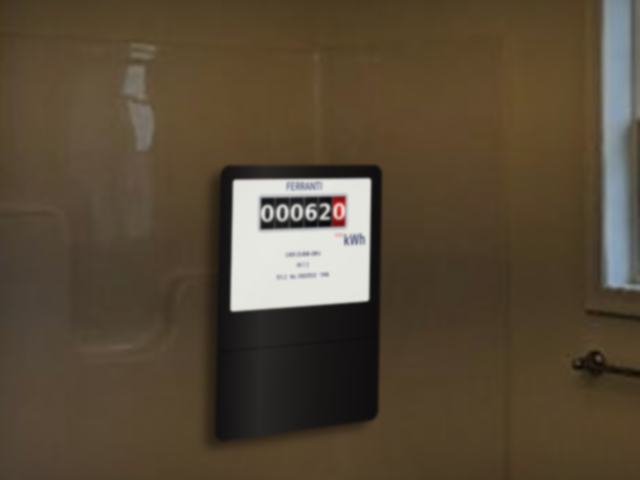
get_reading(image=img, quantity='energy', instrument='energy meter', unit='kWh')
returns 62.0 kWh
